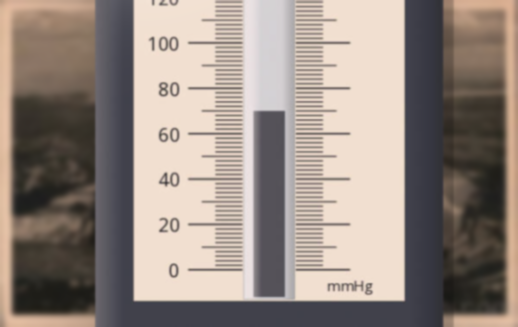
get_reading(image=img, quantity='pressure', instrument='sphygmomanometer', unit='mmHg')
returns 70 mmHg
